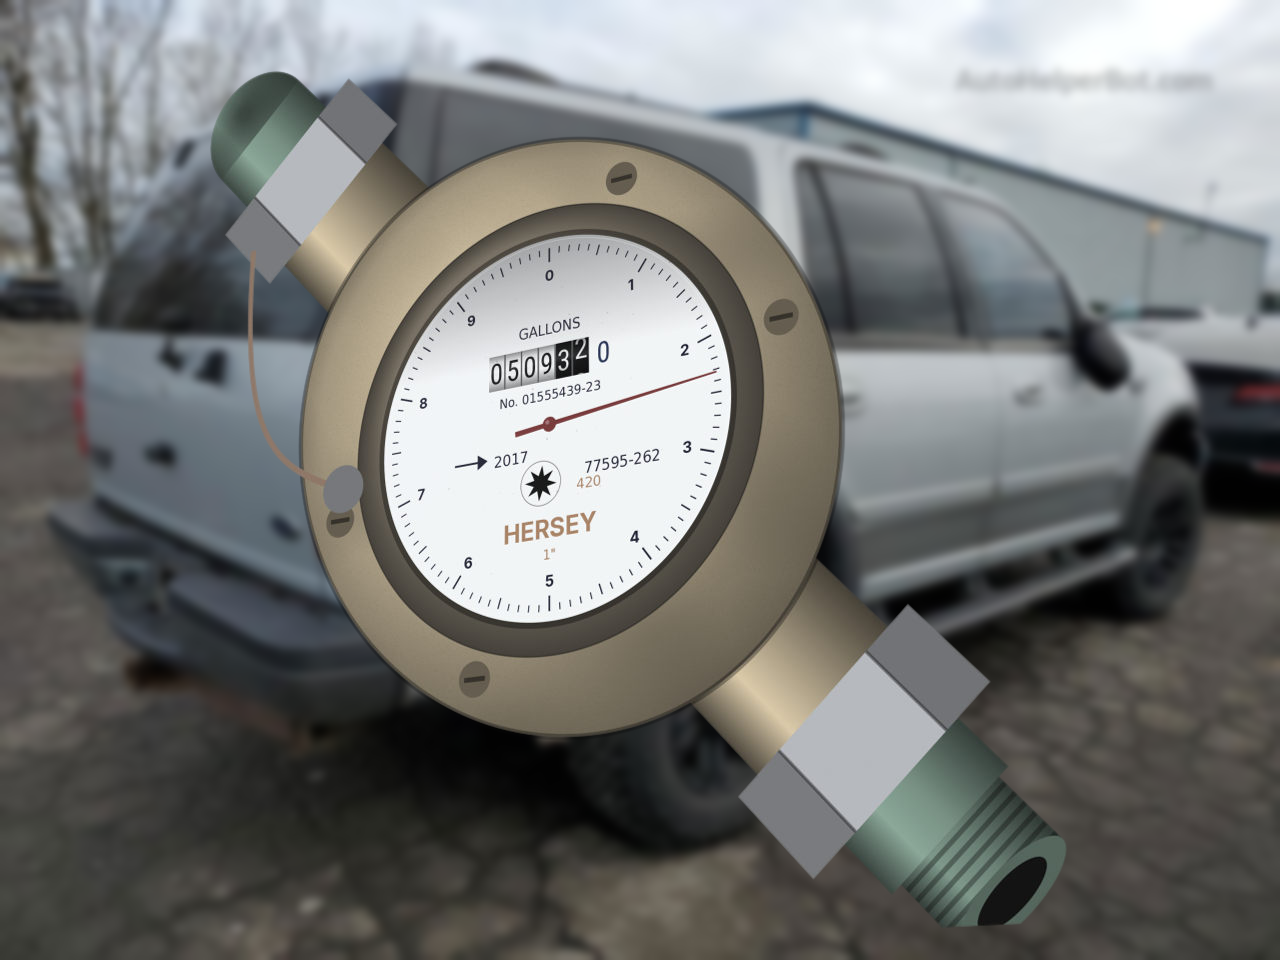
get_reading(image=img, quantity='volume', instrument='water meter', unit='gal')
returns 509322.3 gal
